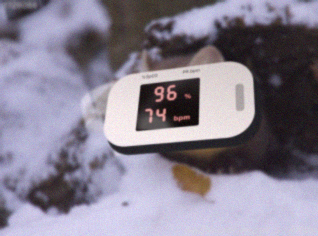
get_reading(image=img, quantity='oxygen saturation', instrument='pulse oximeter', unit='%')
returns 96 %
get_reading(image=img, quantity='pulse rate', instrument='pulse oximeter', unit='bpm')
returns 74 bpm
